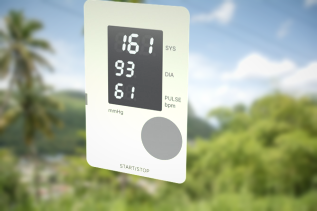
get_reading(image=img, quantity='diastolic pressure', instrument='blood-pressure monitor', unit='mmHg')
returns 93 mmHg
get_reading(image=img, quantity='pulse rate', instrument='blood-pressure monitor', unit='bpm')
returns 61 bpm
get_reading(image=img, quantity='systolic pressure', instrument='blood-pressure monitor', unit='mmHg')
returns 161 mmHg
